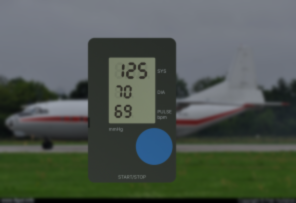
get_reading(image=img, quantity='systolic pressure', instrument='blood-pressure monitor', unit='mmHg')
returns 125 mmHg
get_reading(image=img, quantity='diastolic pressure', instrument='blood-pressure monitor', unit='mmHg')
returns 70 mmHg
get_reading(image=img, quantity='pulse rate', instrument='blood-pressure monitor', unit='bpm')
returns 69 bpm
